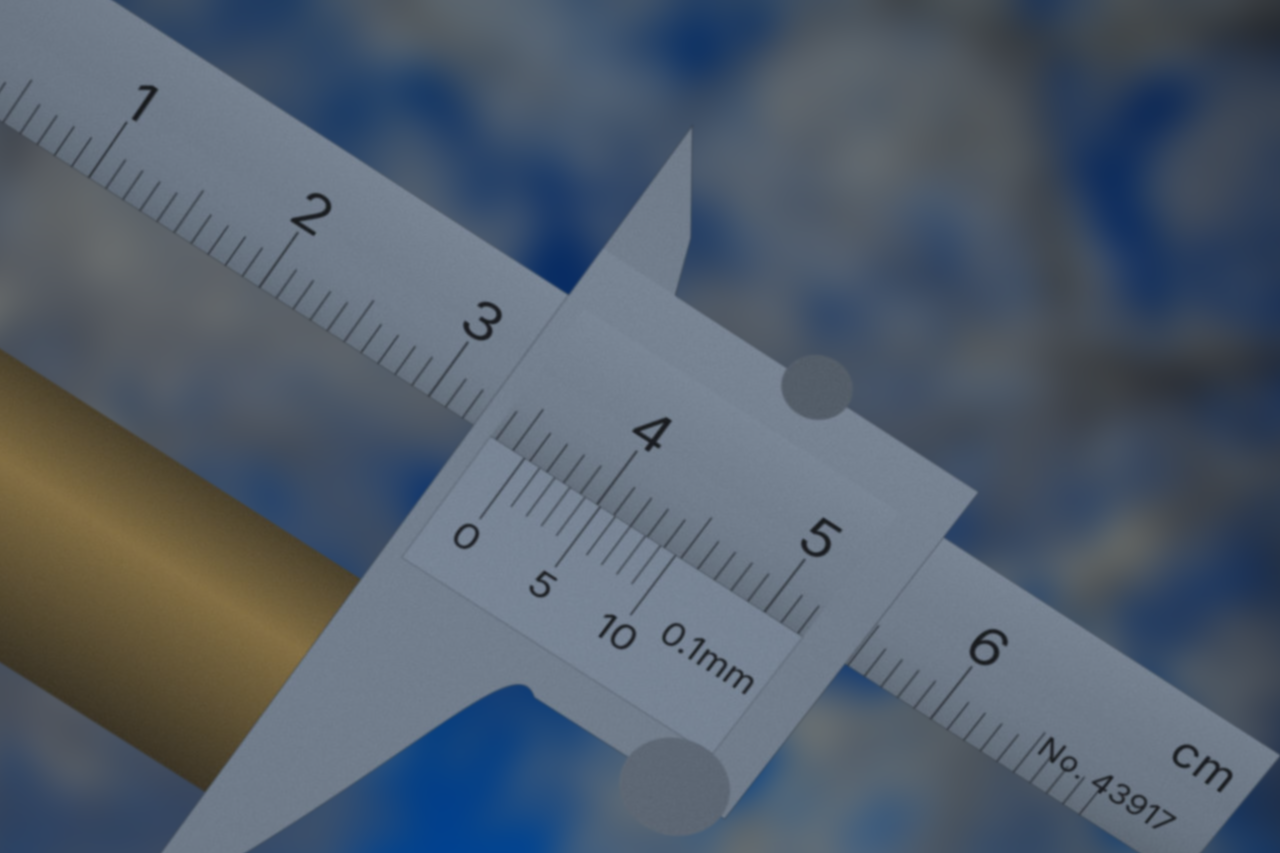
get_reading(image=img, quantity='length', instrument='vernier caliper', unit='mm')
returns 35.7 mm
